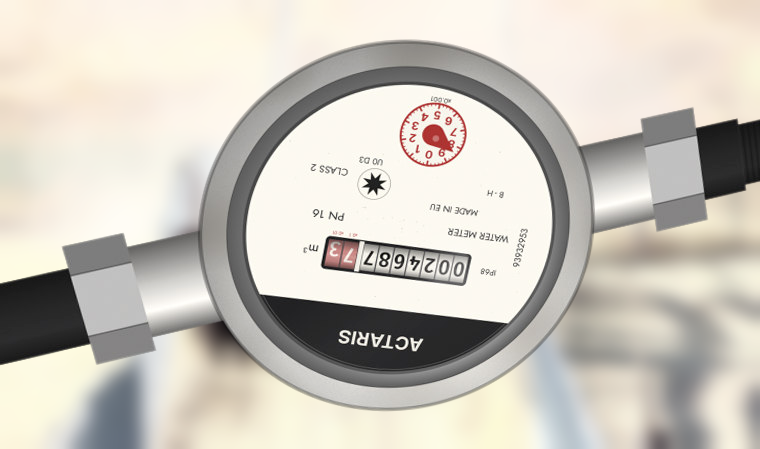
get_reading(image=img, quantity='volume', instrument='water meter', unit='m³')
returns 24687.728 m³
